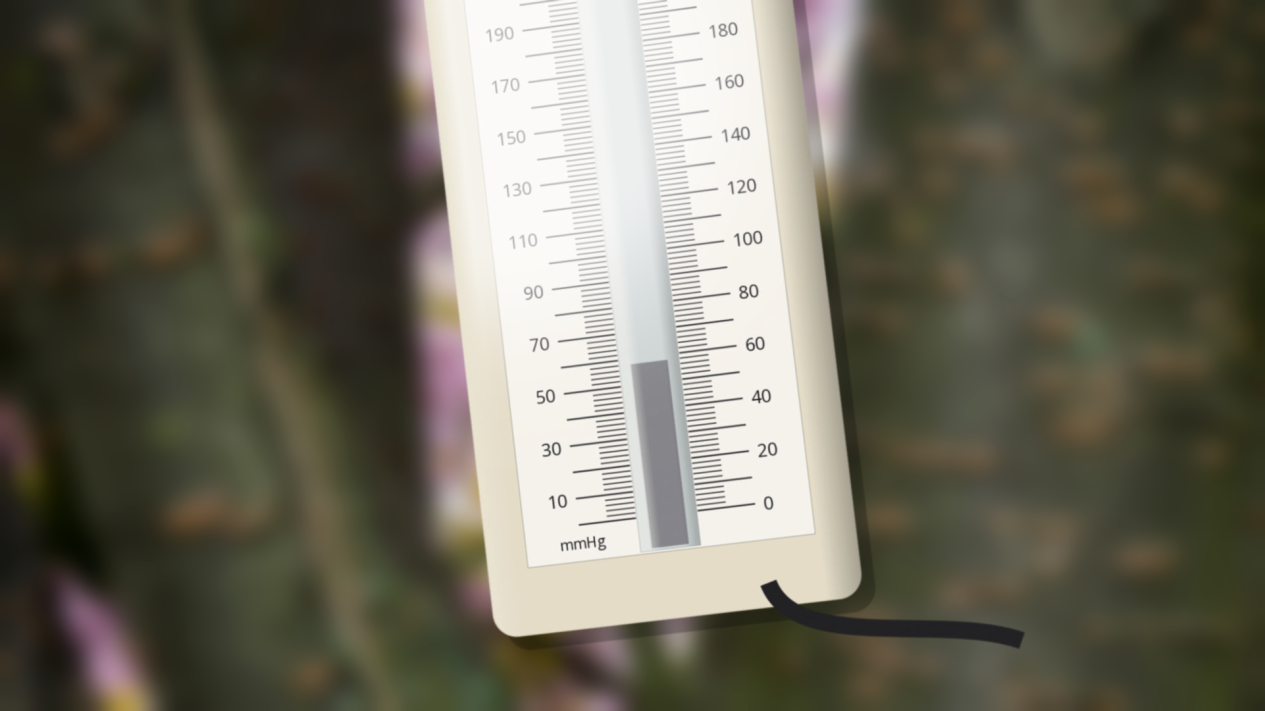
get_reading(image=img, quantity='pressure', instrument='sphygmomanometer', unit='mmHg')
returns 58 mmHg
